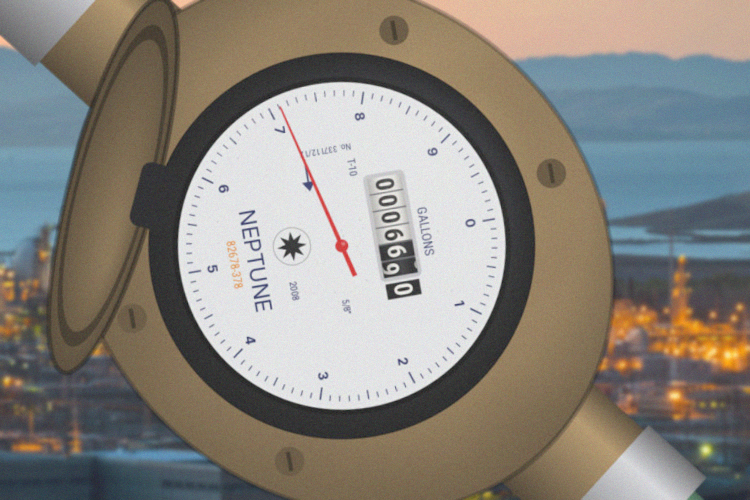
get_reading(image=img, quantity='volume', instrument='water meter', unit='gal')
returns 6687.1 gal
